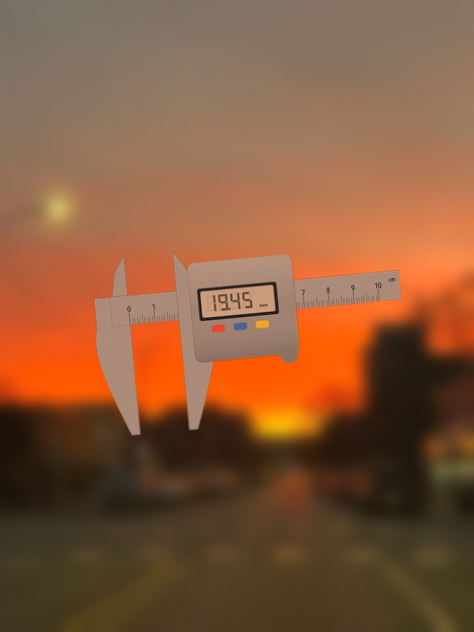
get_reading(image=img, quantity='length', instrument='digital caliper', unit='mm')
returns 19.45 mm
